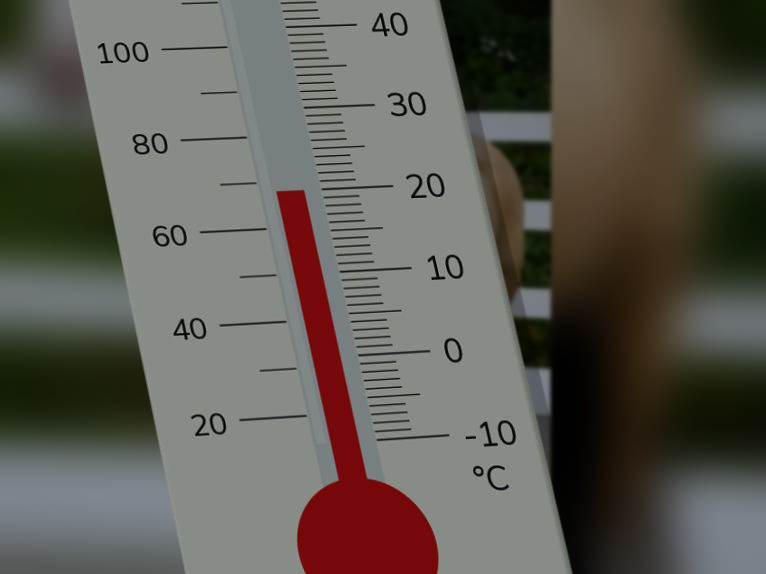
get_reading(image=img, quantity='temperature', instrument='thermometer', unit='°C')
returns 20 °C
